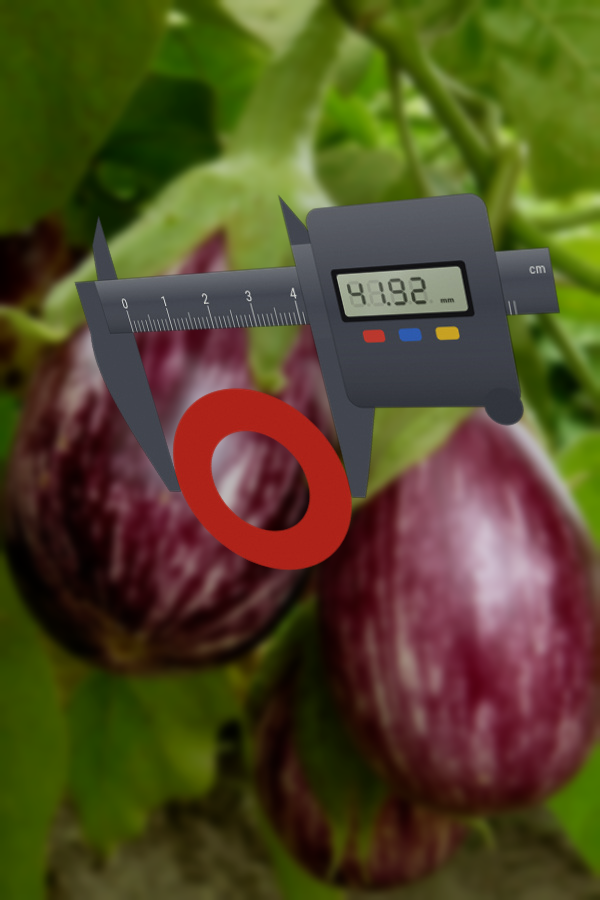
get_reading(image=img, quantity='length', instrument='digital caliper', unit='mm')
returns 41.92 mm
